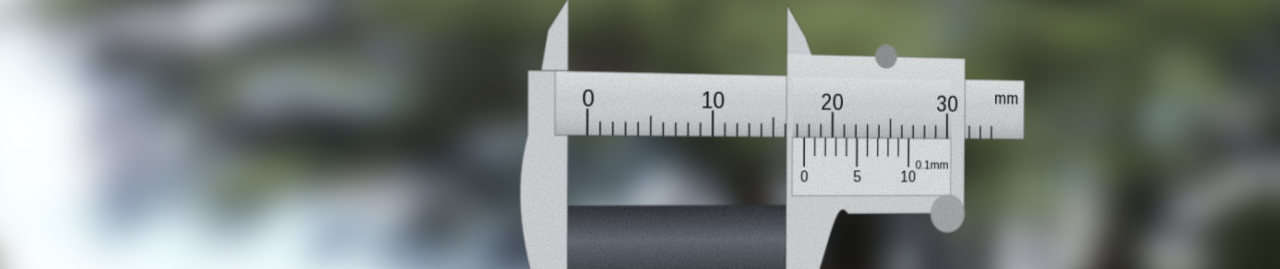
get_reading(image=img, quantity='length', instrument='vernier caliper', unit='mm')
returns 17.6 mm
